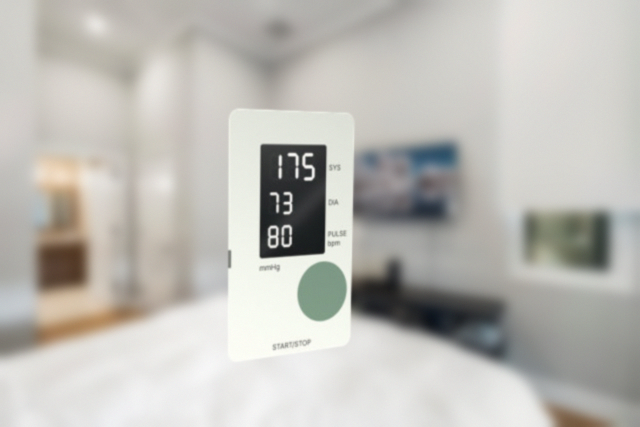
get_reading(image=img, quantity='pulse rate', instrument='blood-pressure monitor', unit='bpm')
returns 80 bpm
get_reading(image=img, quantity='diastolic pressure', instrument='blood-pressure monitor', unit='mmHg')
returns 73 mmHg
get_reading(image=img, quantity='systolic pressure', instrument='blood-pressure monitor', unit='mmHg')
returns 175 mmHg
